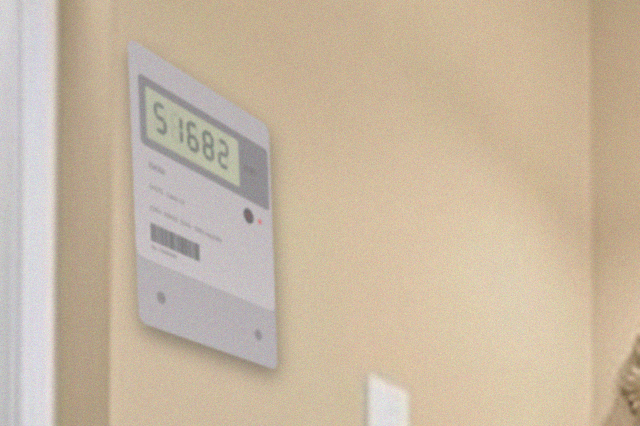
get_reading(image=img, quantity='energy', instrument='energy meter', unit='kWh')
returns 51682 kWh
